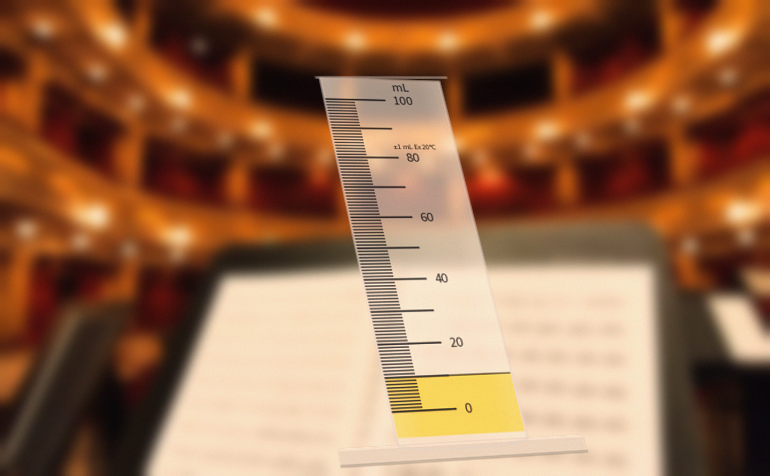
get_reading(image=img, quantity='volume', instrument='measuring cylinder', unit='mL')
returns 10 mL
